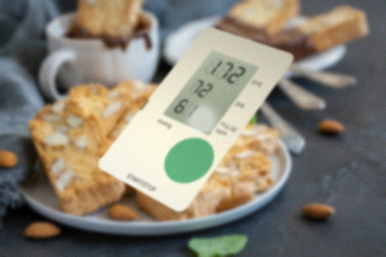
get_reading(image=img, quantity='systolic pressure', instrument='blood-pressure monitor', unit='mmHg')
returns 172 mmHg
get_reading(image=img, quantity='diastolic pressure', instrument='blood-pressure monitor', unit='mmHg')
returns 72 mmHg
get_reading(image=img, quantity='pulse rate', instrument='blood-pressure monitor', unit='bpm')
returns 61 bpm
